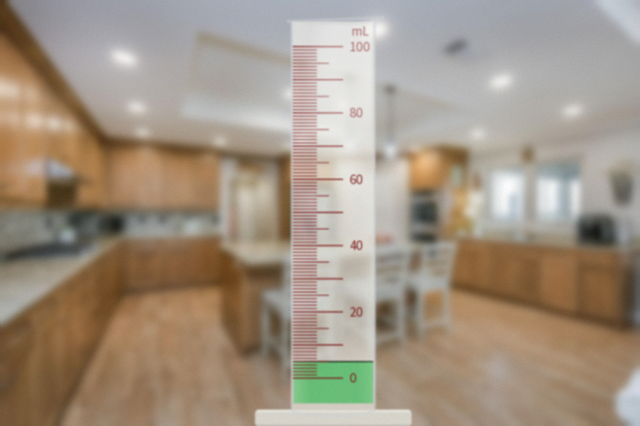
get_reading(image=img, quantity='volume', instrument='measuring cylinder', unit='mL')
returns 5 mL
